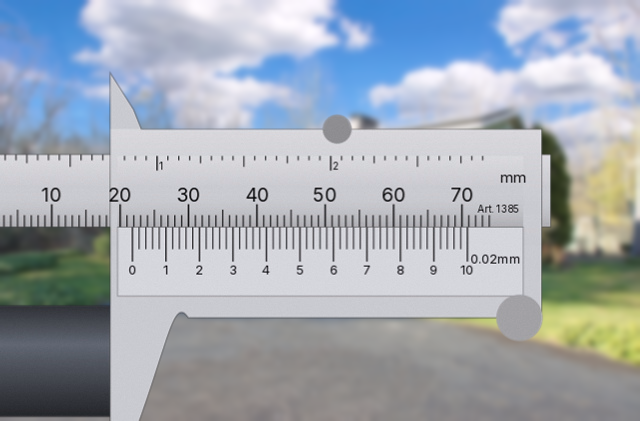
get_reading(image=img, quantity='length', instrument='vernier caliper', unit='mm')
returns 21.8 mm
